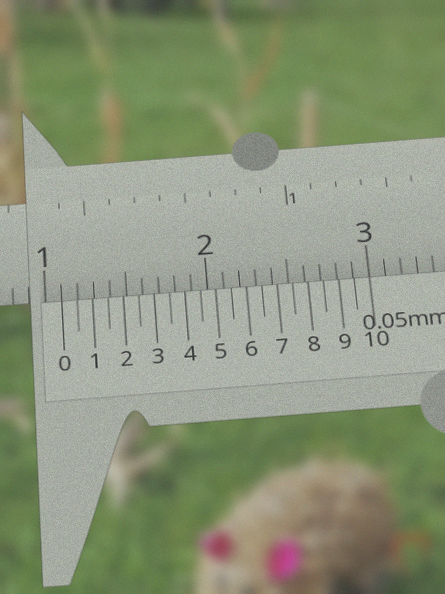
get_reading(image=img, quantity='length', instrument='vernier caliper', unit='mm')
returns 11.0 mm
